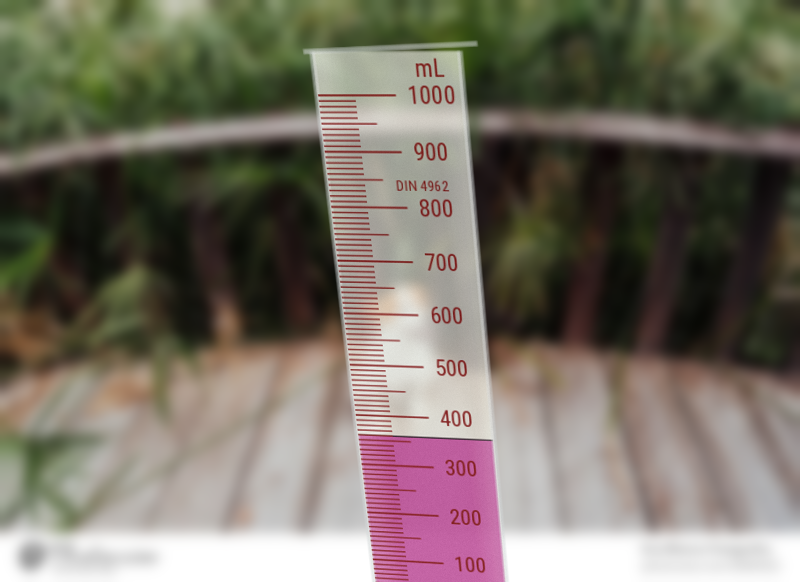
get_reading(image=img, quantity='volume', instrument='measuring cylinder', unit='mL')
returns 360 mL
